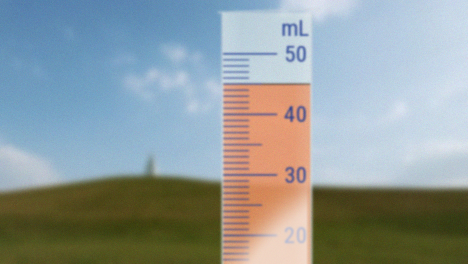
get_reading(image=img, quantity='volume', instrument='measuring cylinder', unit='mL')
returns 45 mL
